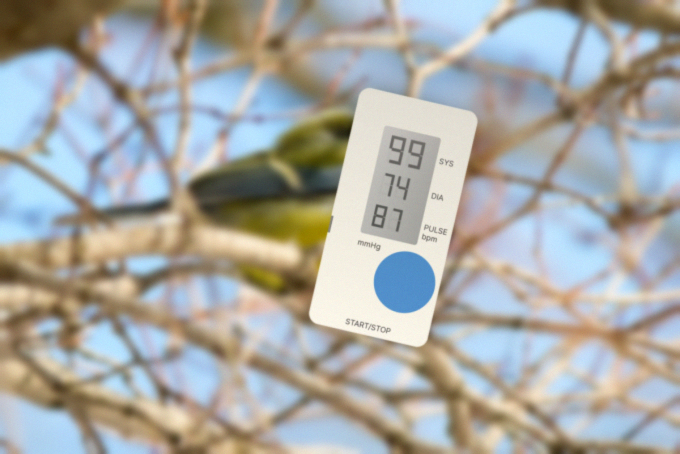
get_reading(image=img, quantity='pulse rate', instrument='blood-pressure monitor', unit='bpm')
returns 87 bpm
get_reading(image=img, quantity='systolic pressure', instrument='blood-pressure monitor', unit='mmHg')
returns 99 mmHg
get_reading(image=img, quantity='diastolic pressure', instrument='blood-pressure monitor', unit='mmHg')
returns 74 mmHg
